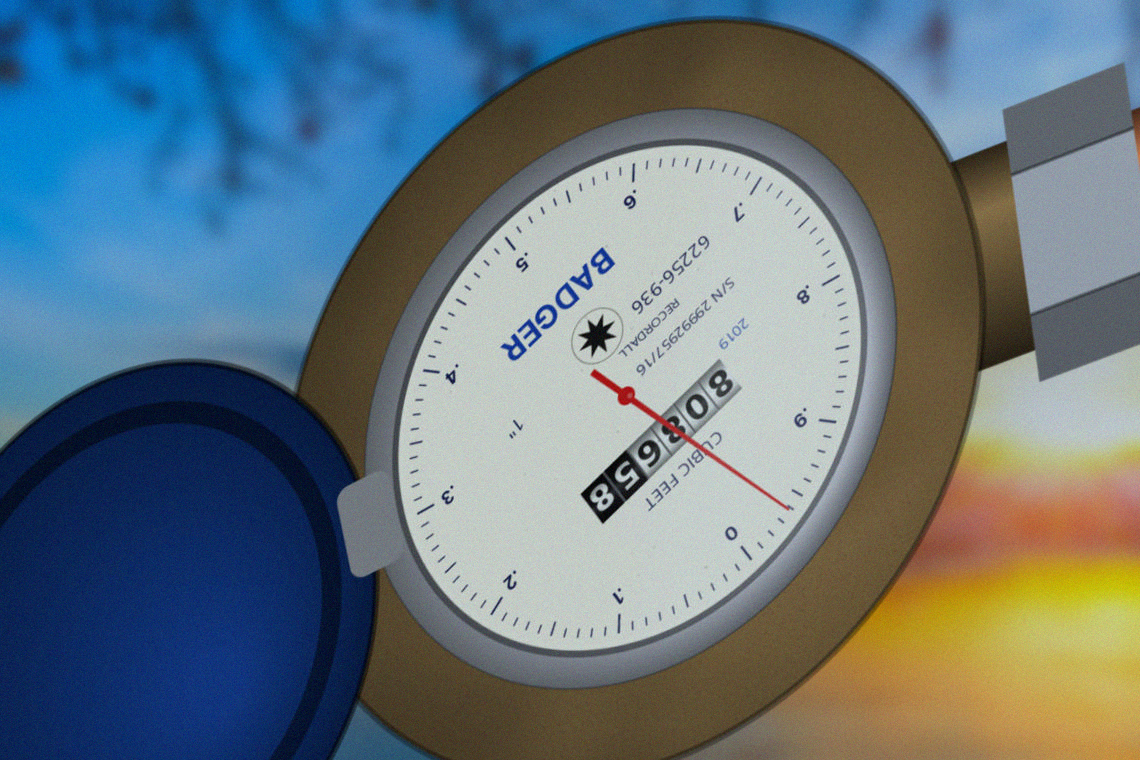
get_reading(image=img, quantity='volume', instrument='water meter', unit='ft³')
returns 808657.96 ft³
